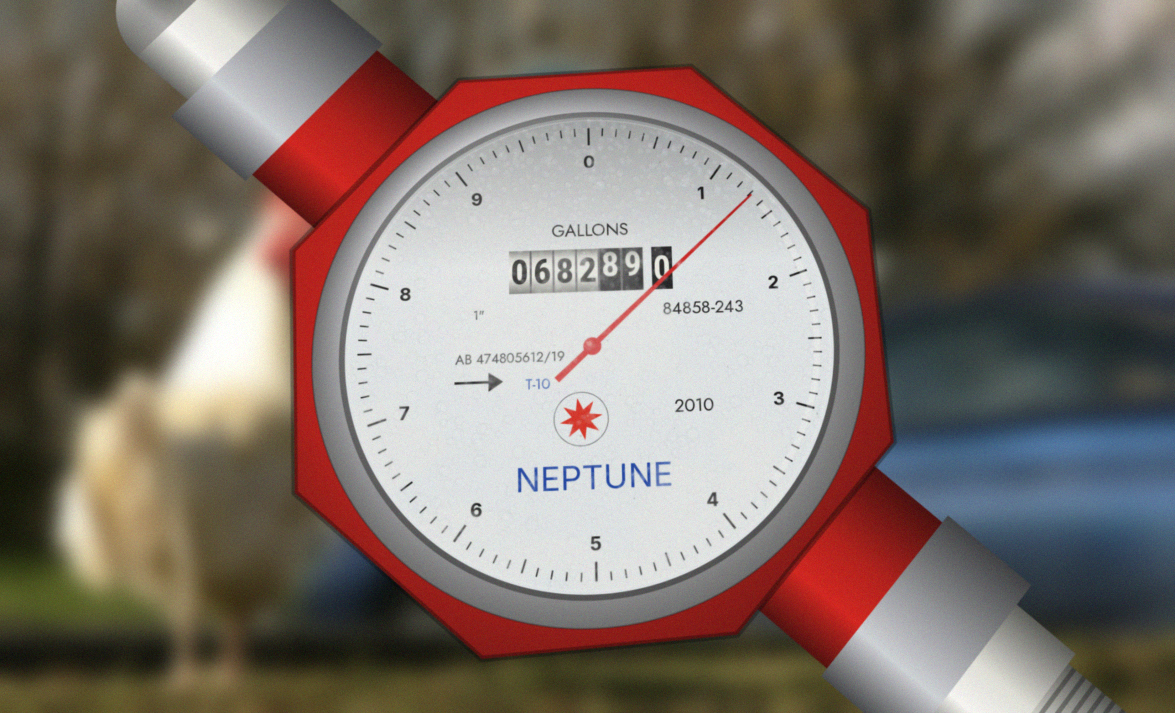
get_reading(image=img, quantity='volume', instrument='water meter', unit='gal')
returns 682891.3 gal
